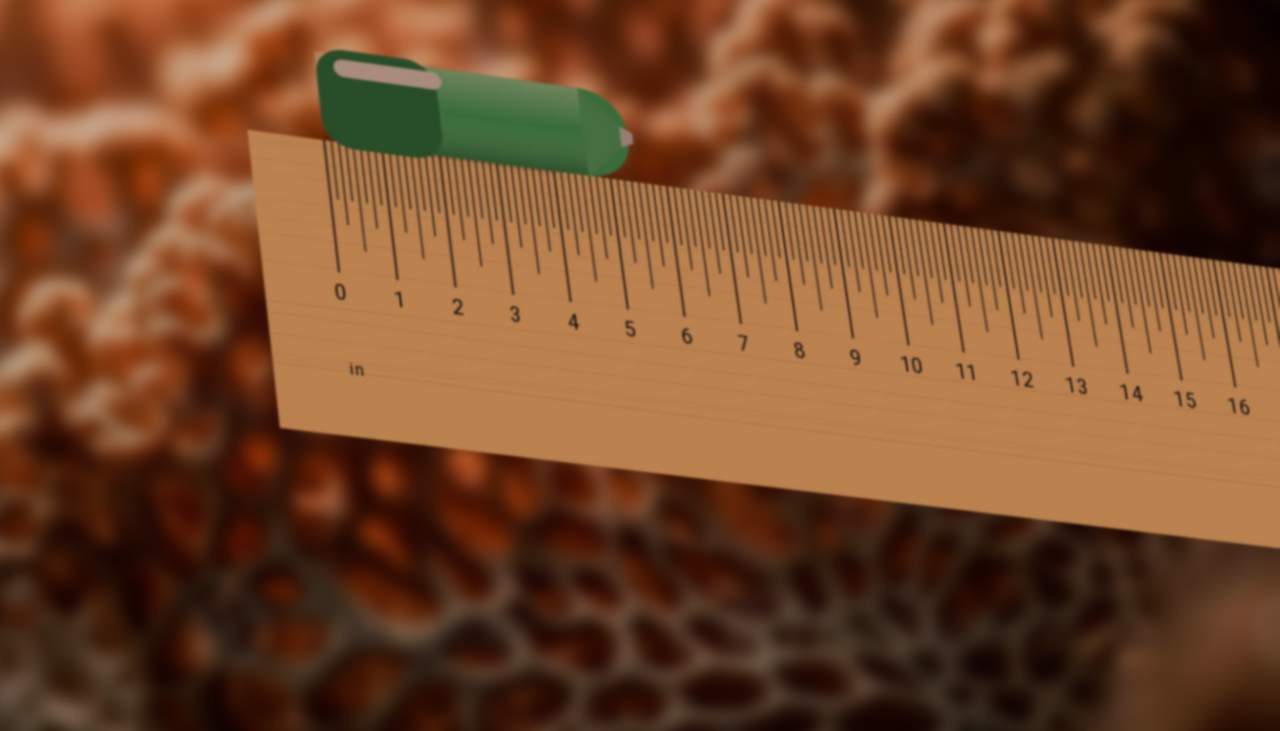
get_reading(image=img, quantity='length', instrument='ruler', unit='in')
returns 5.5 in
